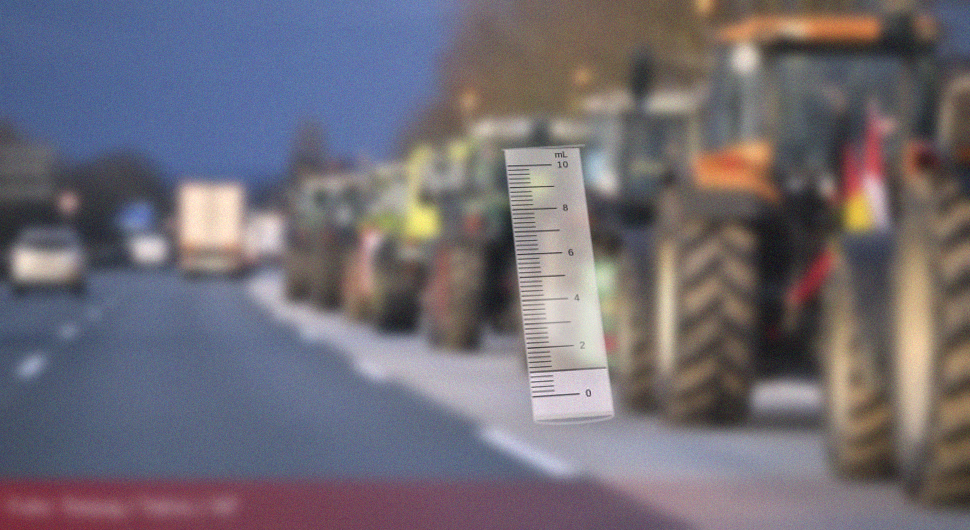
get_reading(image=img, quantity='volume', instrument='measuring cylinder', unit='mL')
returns 1 mL
